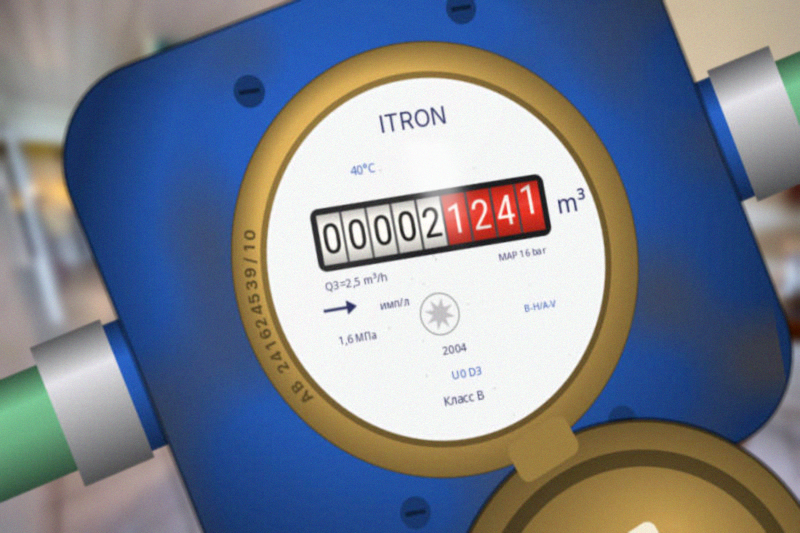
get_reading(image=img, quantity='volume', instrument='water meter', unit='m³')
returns 2.1241 m³
